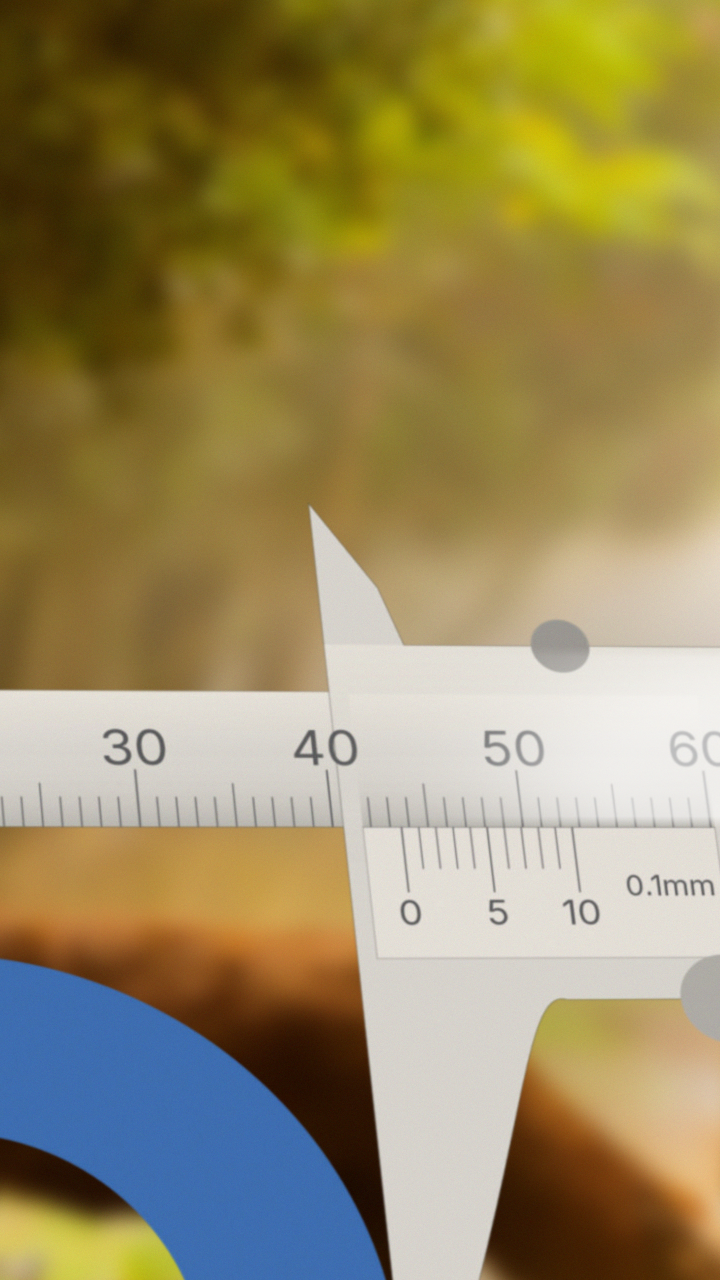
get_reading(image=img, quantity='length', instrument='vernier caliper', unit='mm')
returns 43.6 mm
